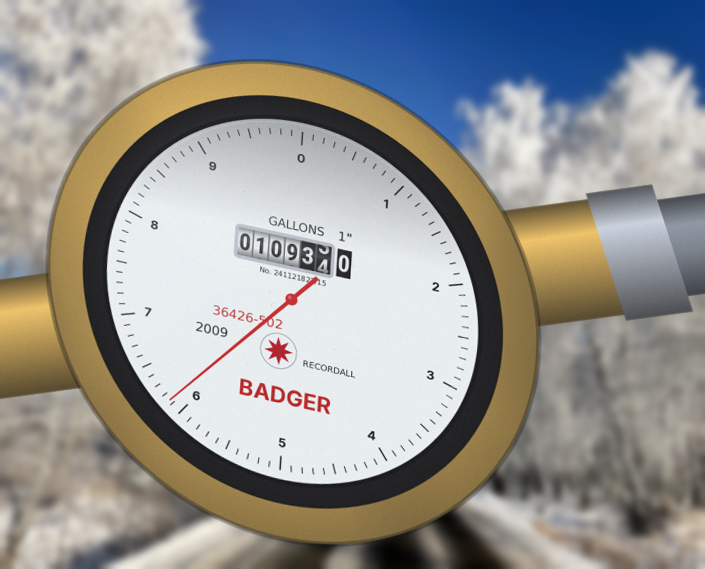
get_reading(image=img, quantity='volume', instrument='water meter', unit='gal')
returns 109336.1 gal
